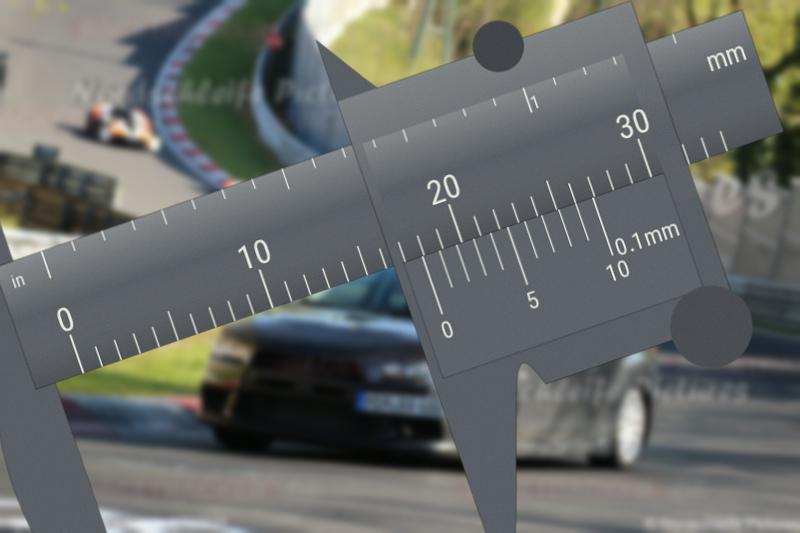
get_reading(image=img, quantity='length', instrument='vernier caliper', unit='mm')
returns 17.9 mm
